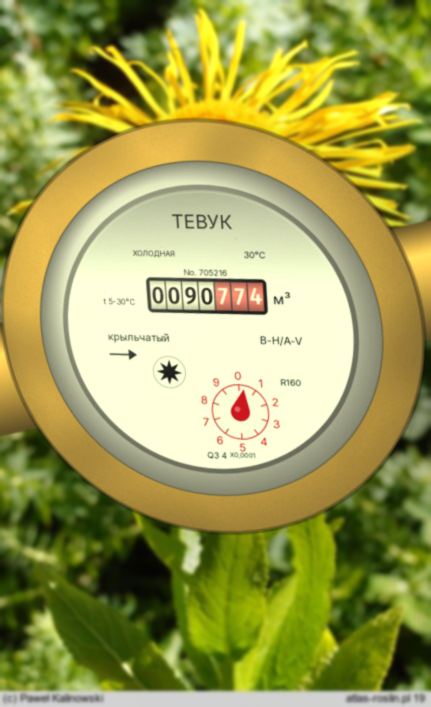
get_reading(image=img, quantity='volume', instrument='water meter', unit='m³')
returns 90.7740 m³
